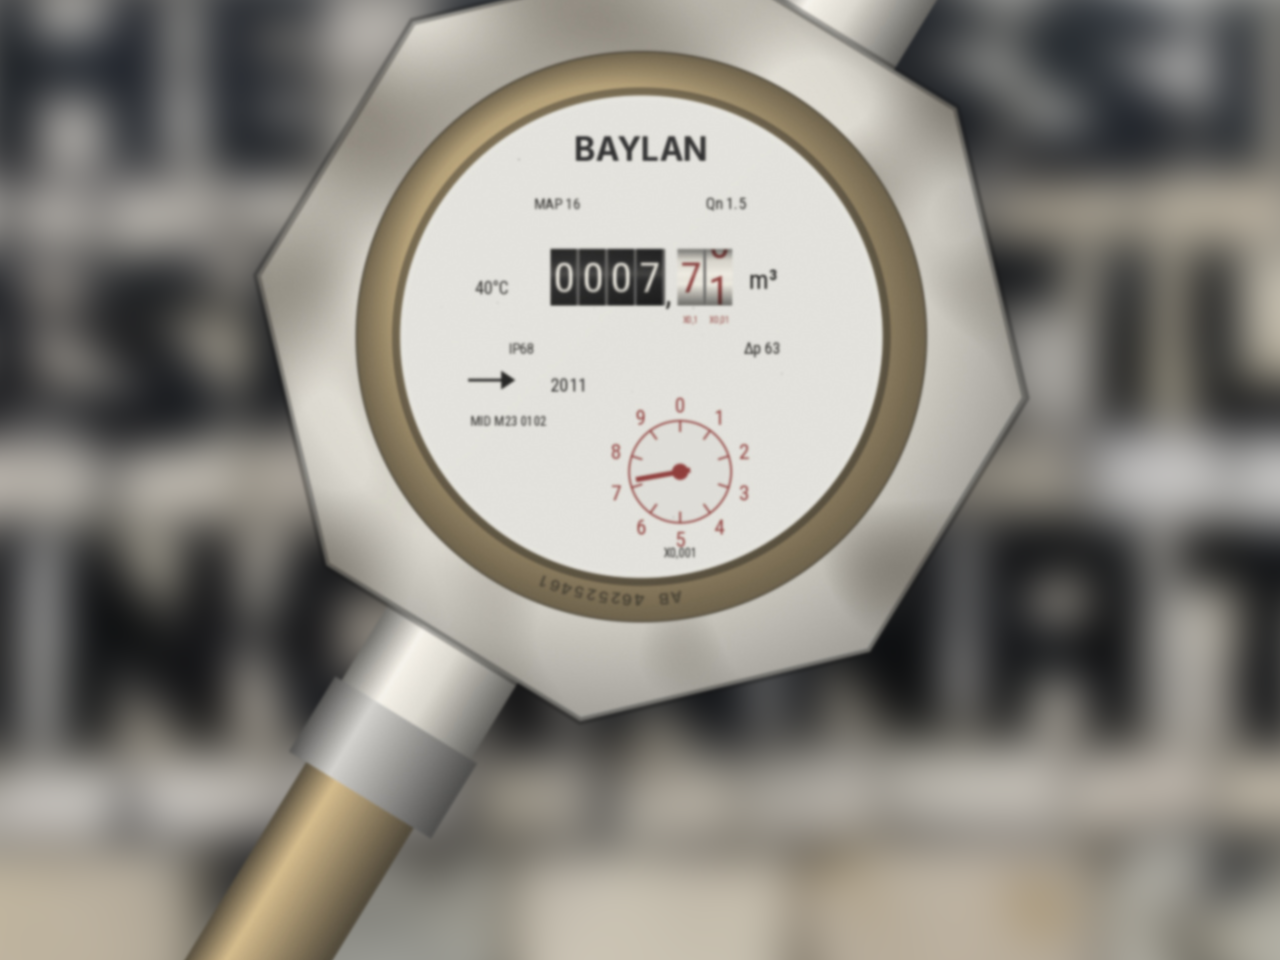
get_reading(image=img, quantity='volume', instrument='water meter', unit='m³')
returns 7.707 m³
